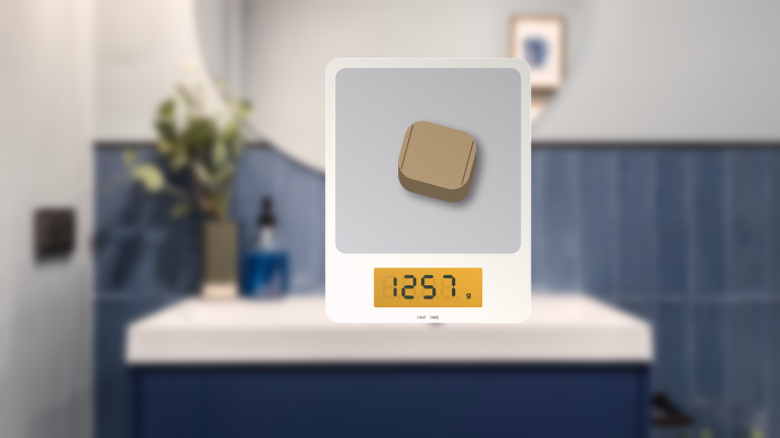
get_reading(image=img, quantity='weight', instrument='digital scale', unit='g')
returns 1257 g
